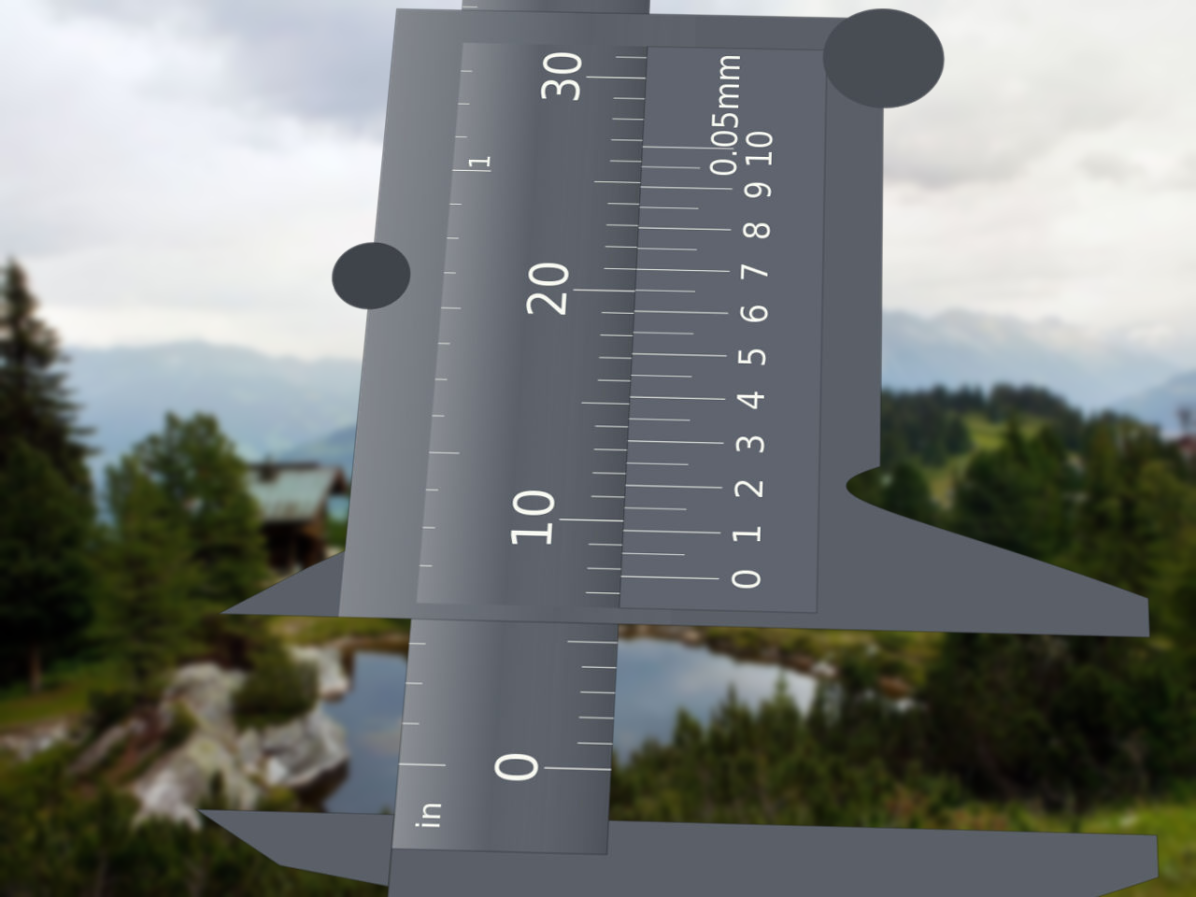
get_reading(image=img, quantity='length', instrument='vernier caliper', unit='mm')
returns 7.7 mm
